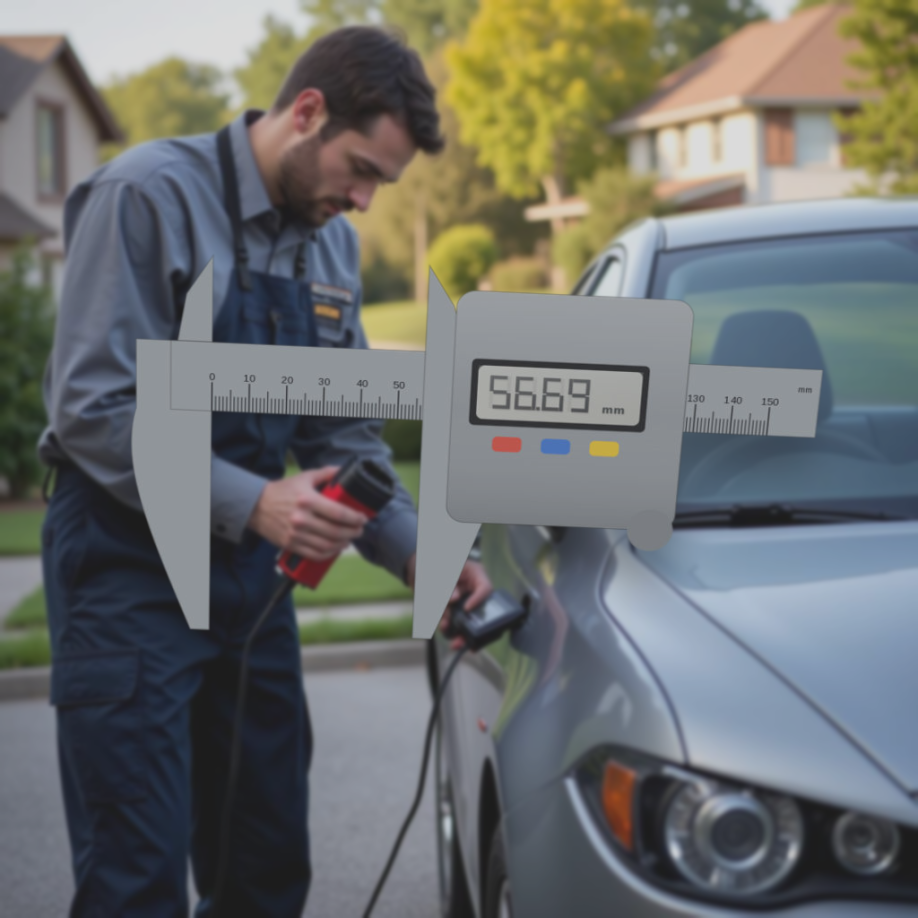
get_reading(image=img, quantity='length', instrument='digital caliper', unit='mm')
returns 56.69 mm
